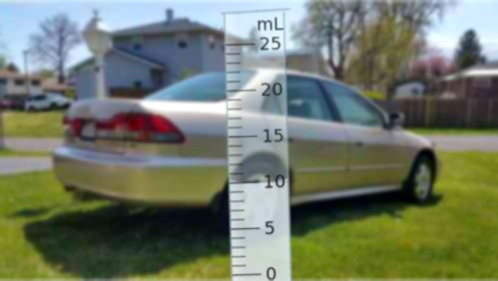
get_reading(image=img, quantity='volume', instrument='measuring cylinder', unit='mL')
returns 10 mL
